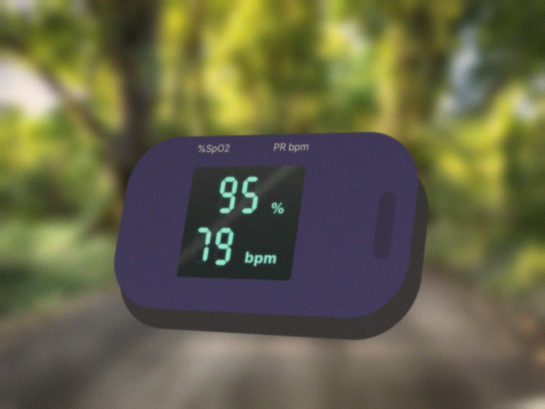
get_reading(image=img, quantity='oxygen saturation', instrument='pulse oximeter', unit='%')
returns 95 %
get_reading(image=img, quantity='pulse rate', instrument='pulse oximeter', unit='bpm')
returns 79 bpm
